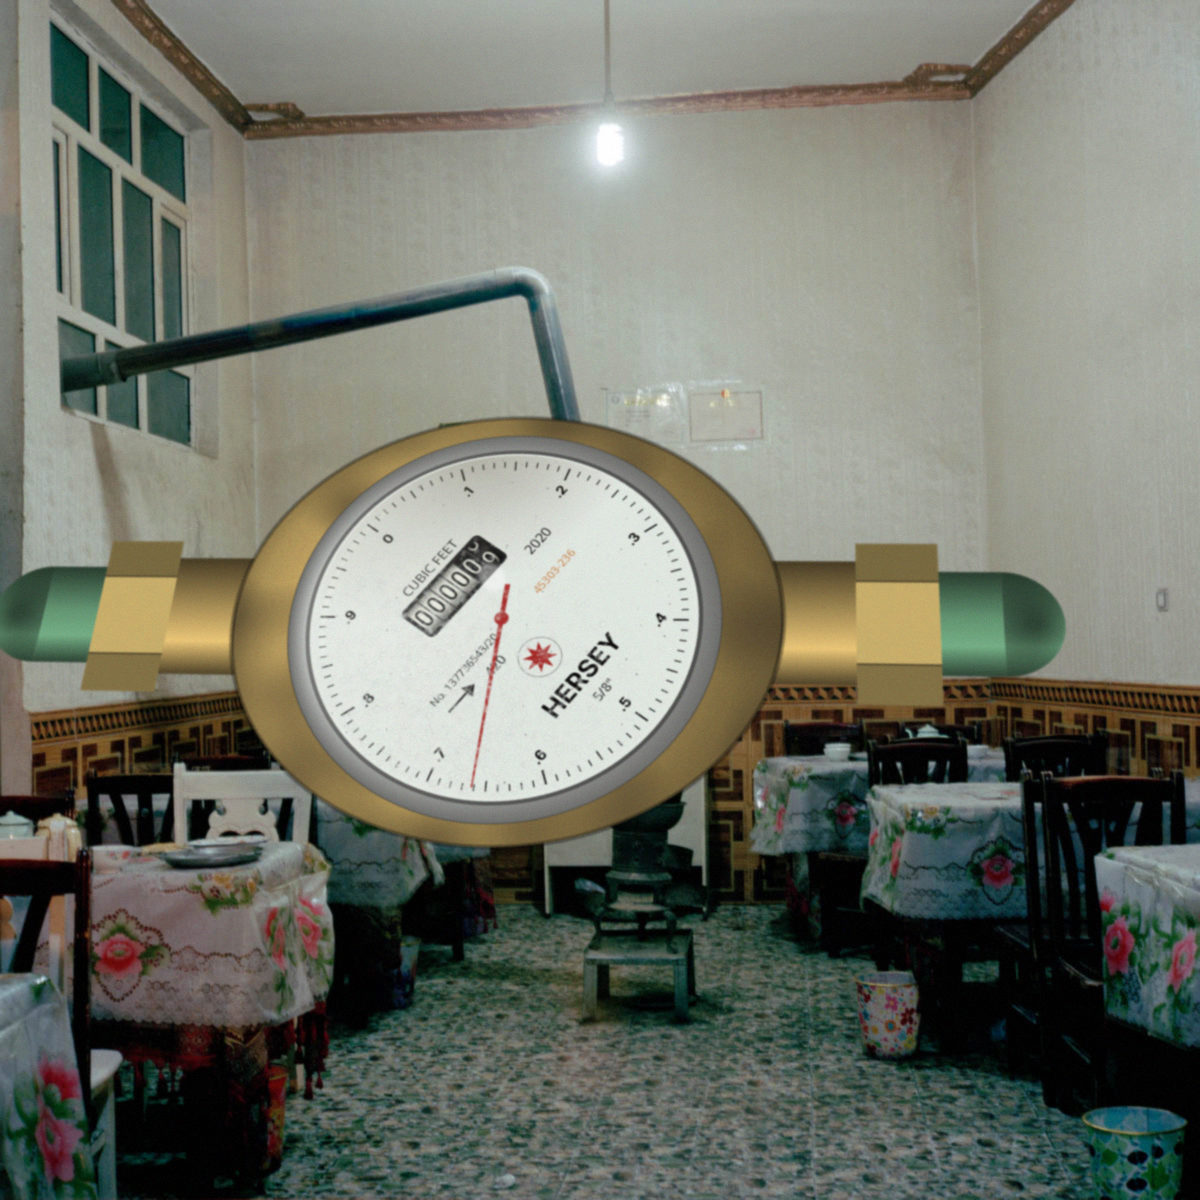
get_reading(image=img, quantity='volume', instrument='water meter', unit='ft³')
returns 8.66 ft³
